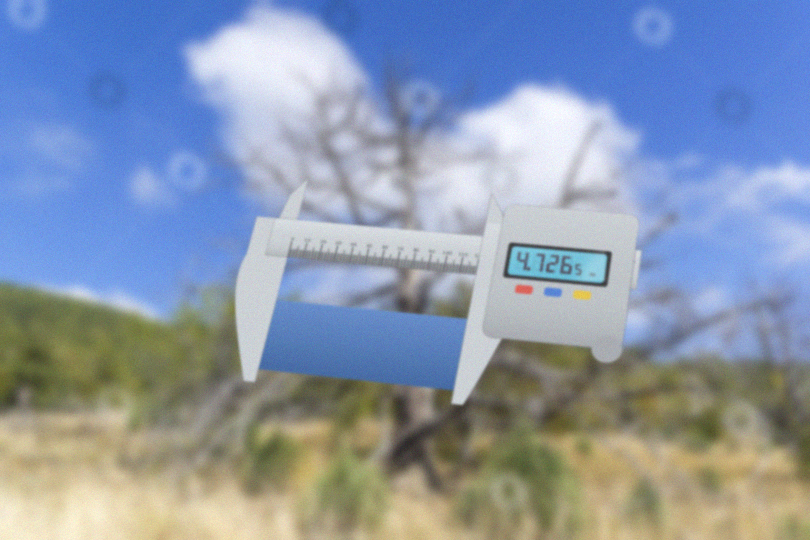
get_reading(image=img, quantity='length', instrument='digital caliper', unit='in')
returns 4.7265 in
